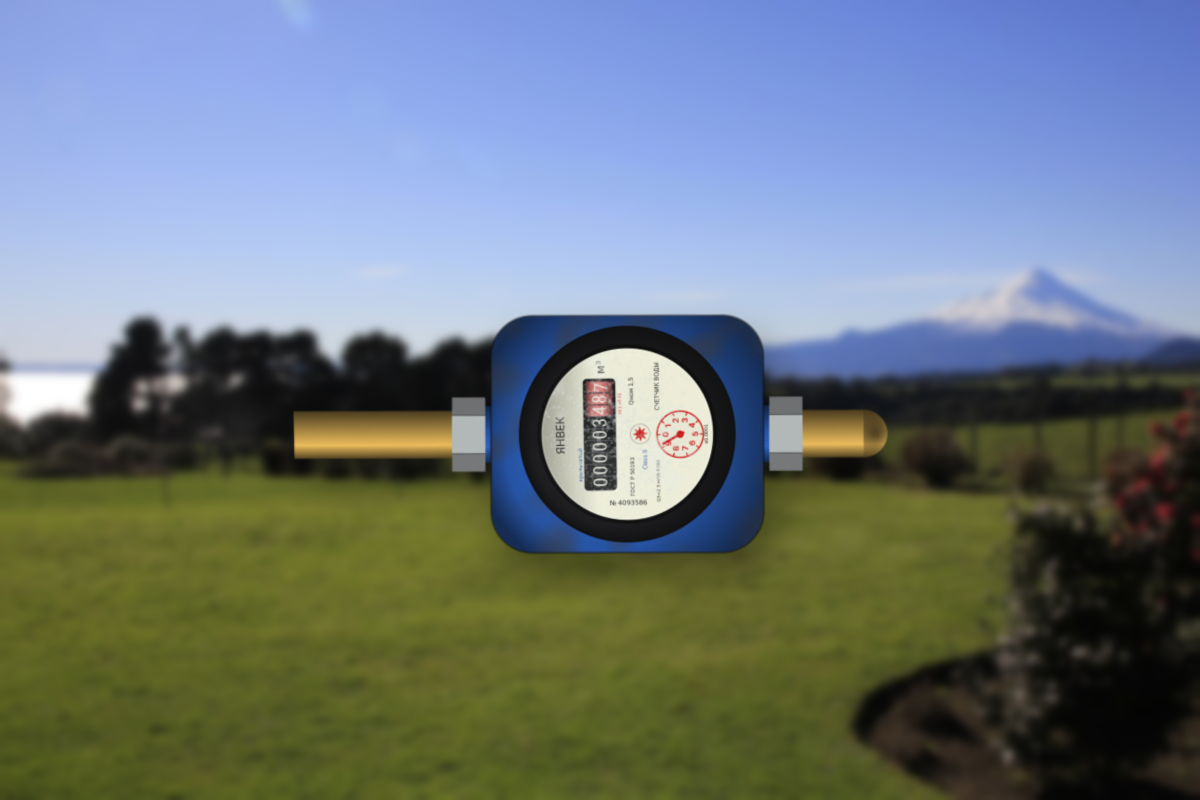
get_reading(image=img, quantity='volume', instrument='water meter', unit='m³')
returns 3.4869 m³
